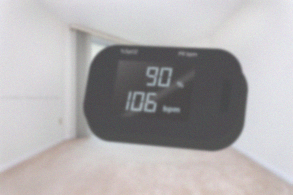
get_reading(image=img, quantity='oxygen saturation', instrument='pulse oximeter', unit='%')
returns 90 %
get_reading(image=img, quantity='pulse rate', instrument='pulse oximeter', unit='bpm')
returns 106 bpm
